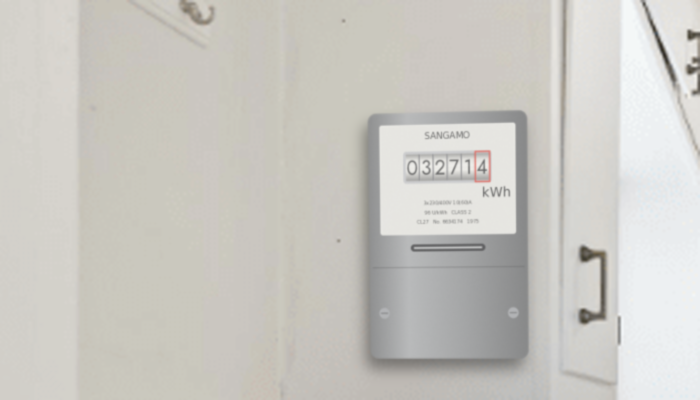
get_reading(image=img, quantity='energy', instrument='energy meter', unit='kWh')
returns 3271.4 kWh
